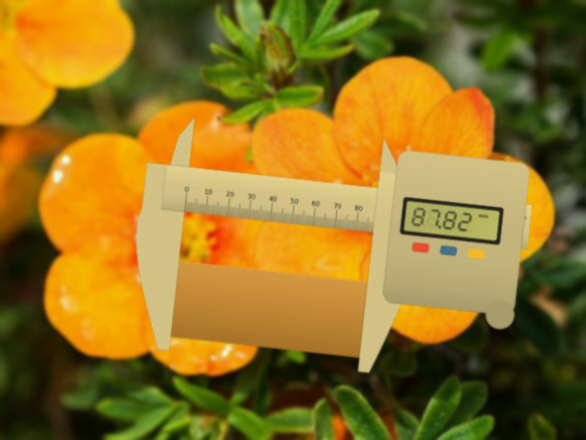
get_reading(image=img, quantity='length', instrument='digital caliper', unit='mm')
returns 87.82 mm
